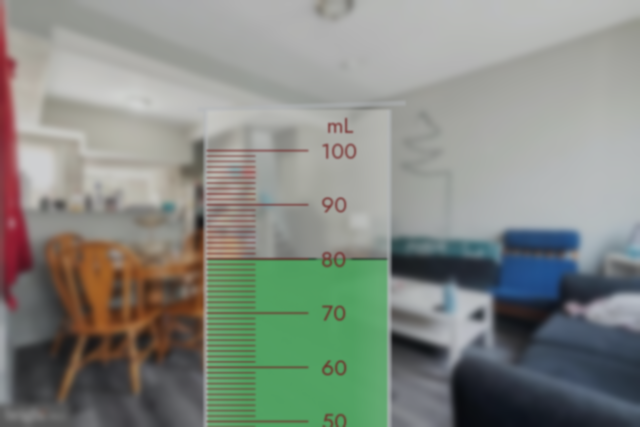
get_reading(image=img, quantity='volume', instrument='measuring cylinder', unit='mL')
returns 80 mL
